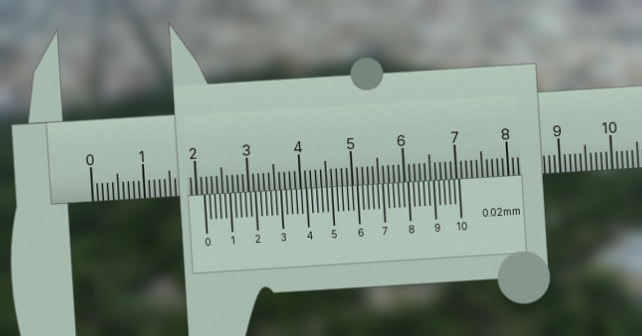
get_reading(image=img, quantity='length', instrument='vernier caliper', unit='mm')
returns 21.5 mm
